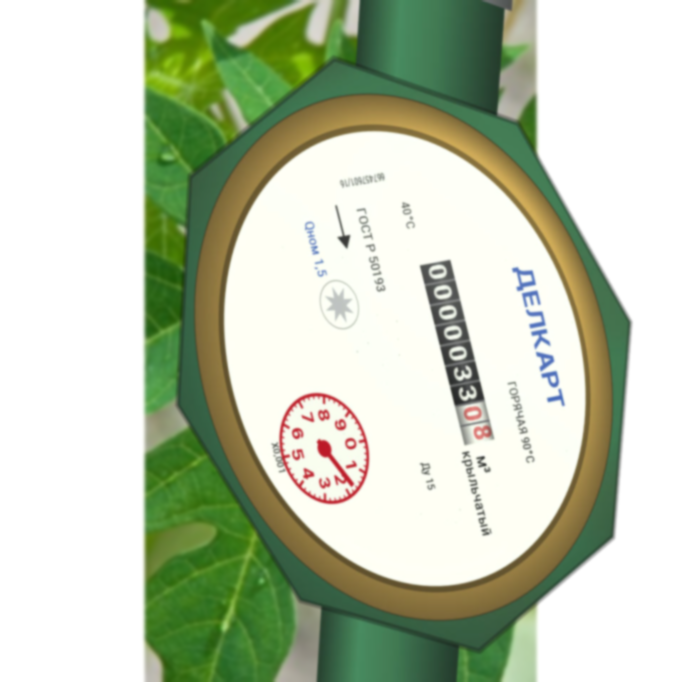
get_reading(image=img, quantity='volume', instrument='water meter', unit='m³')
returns 33.081 m³
